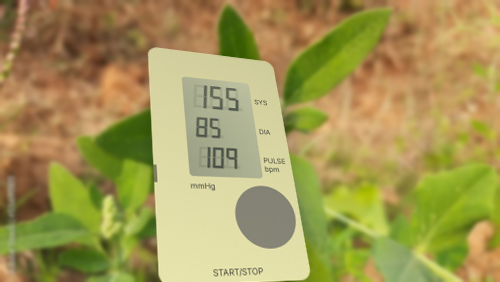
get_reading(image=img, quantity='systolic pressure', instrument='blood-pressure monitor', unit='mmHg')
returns 155 mmHg
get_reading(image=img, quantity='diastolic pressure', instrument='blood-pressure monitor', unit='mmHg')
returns 85 mmHg
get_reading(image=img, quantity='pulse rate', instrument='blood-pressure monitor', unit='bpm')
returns 109 bpm
